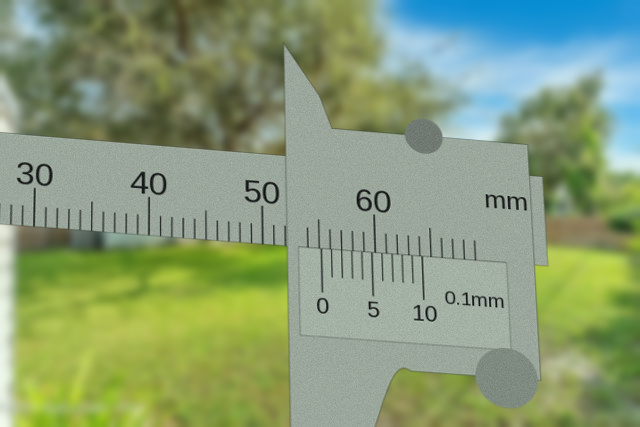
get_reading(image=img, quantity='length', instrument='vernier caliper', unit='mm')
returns 55.2 mm
